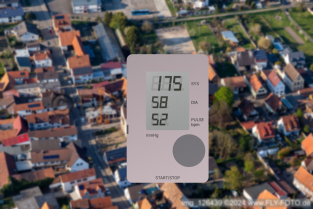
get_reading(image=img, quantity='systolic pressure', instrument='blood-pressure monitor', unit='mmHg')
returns 175 mmHg
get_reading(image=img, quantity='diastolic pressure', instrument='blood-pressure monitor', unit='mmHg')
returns 58 mmHg
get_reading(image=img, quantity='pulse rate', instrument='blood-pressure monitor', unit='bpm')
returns 52 bpm
